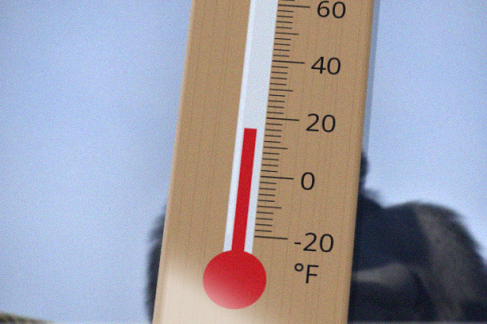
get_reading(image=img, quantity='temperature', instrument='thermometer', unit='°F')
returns 16 °F
